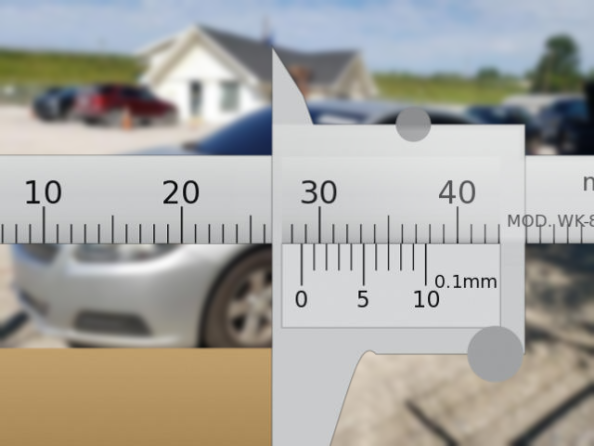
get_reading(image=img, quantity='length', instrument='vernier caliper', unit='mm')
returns 28.7 mm
